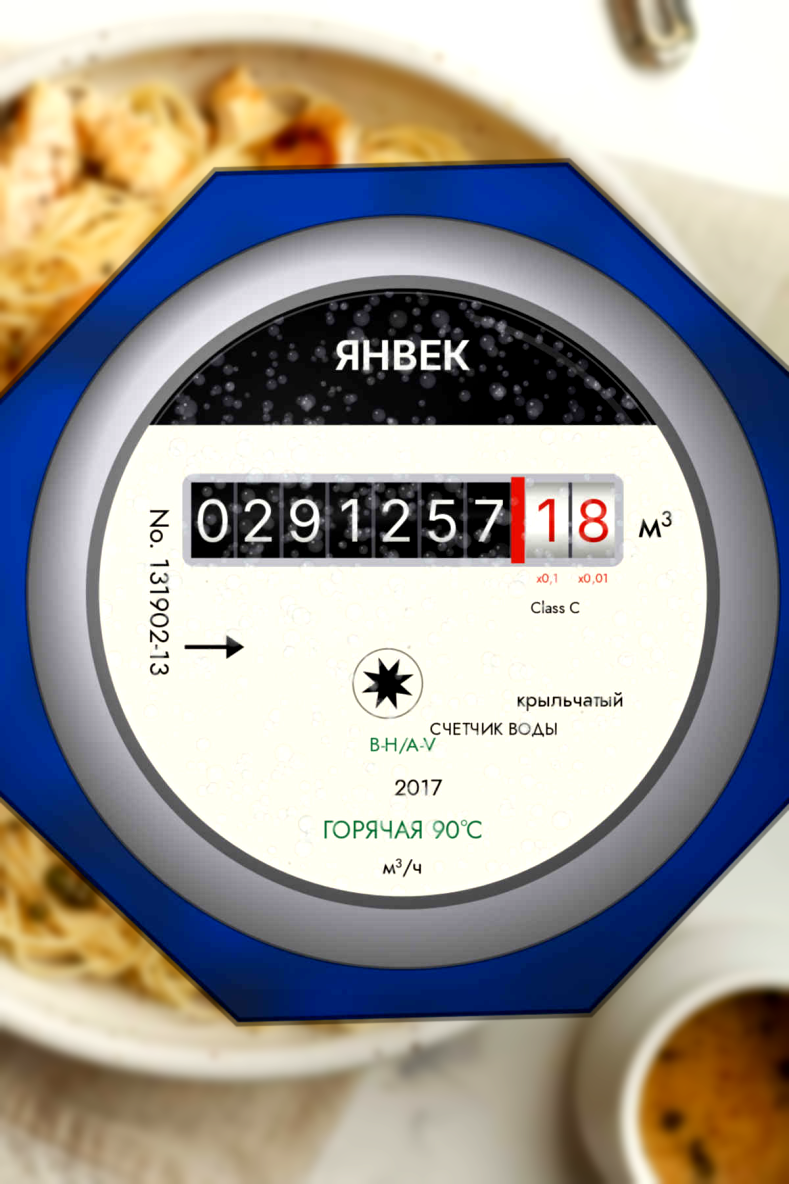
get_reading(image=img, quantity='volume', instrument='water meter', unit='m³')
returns 291257.18 m³
